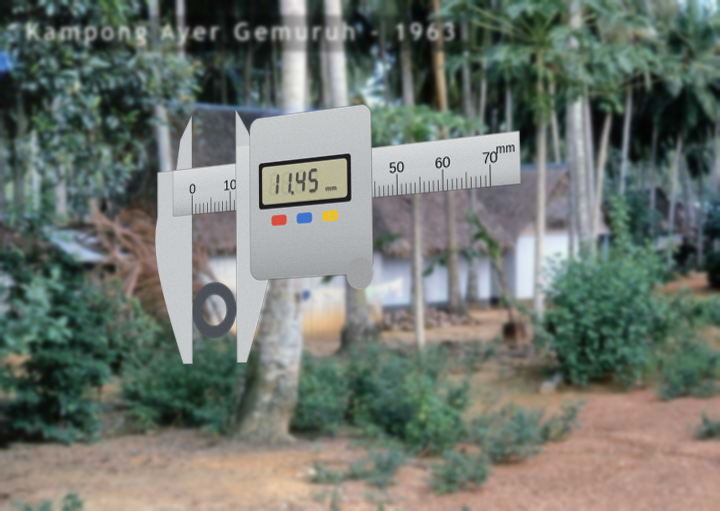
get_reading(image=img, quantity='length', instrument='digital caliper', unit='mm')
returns 11.45 mm
